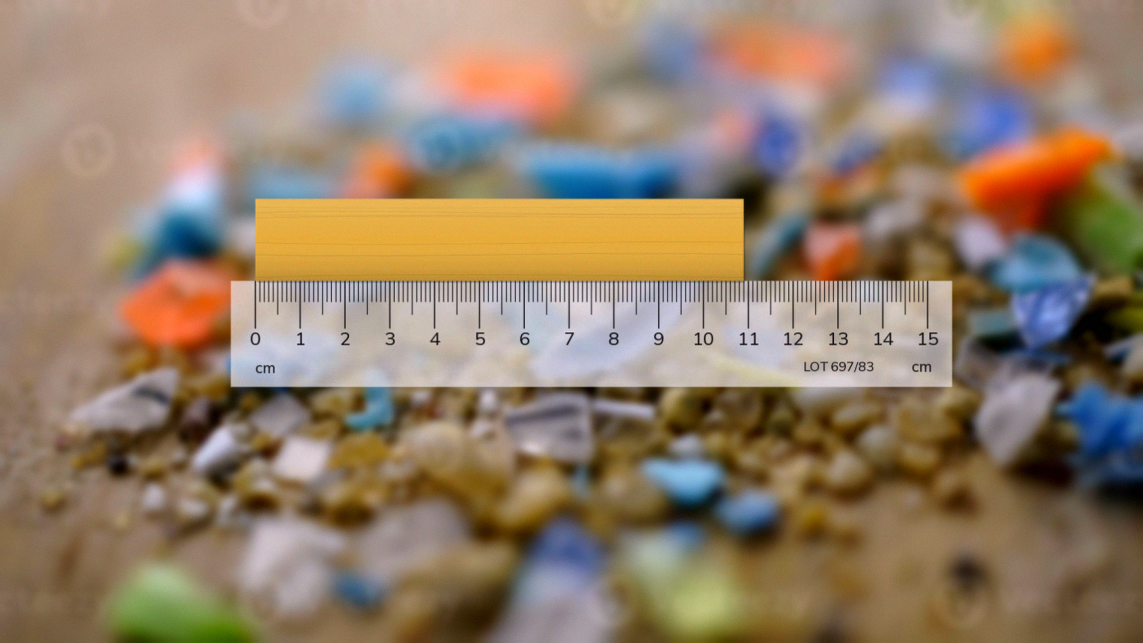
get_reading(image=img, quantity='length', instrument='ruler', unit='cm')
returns 10.9 cm
